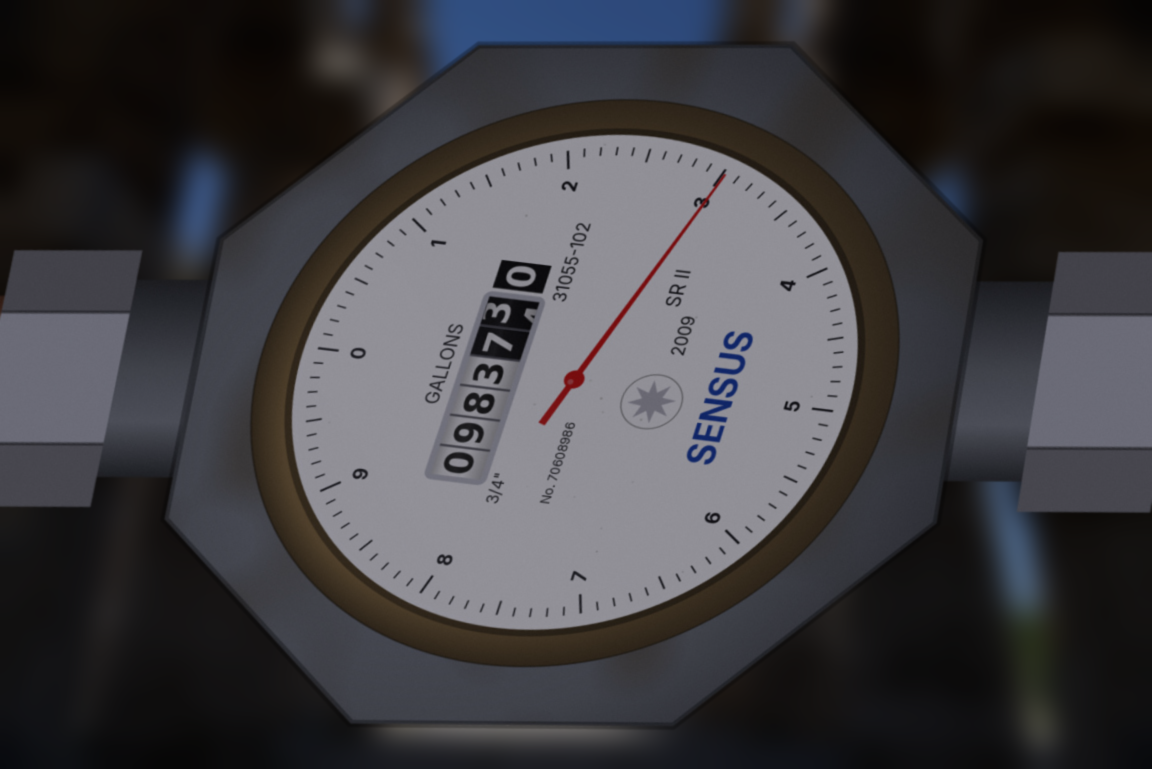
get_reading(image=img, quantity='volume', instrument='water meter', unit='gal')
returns 983733.0 gal
